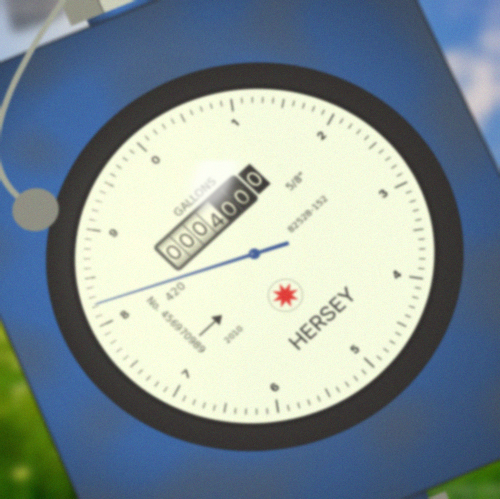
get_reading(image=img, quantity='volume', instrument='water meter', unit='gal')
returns 3998.2 gal
